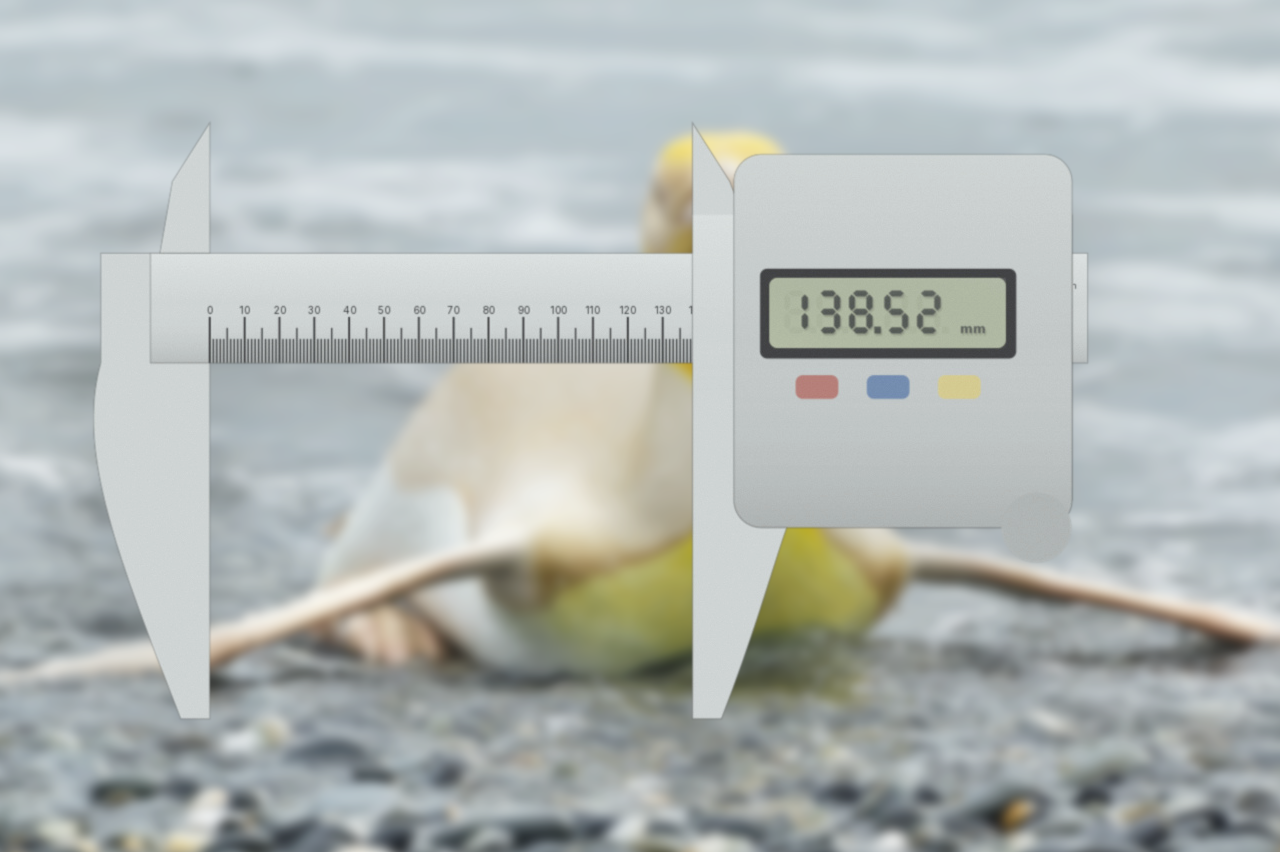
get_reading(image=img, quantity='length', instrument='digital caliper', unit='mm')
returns 138.52 mm
